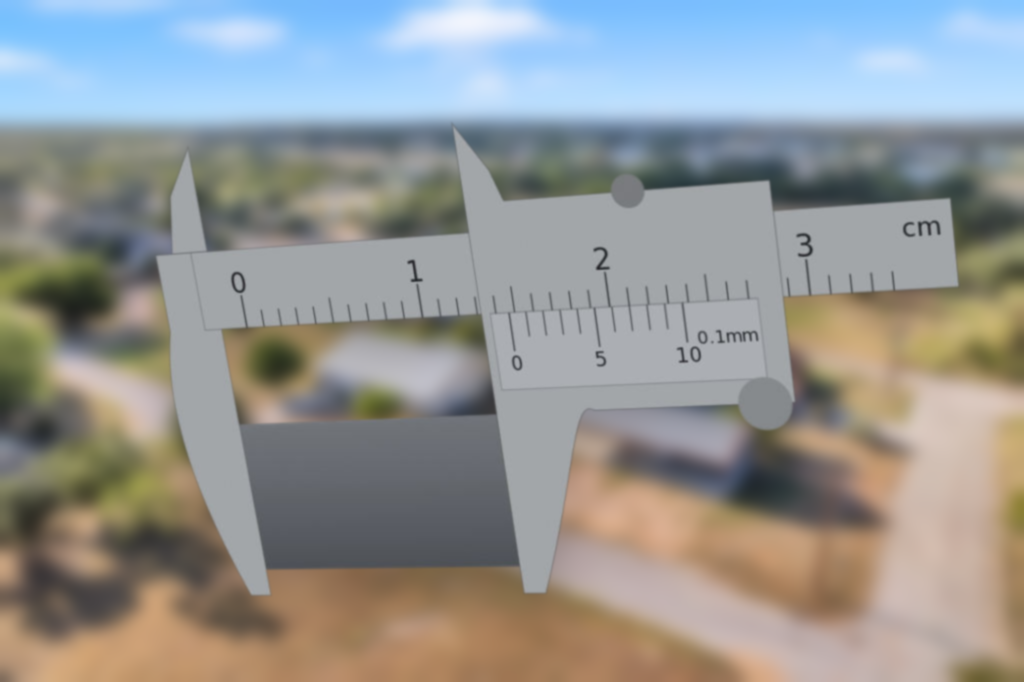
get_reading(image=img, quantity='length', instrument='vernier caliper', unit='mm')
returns 14.7 mm
